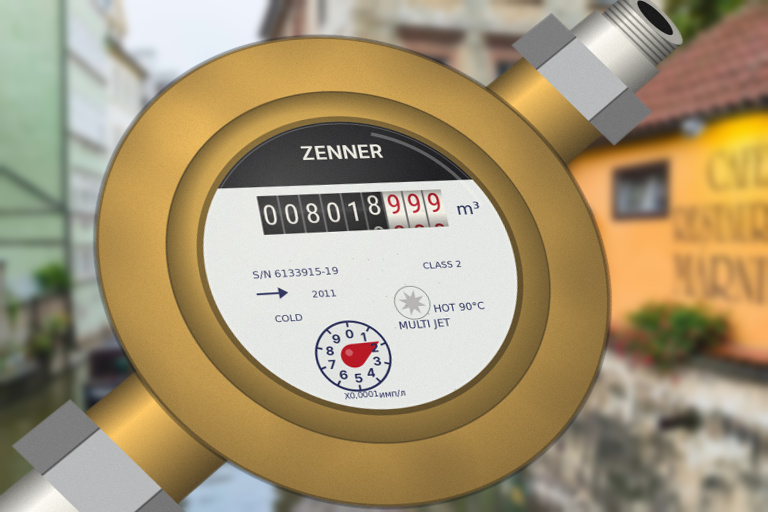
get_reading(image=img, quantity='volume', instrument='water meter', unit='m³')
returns 8018.9991 m³
